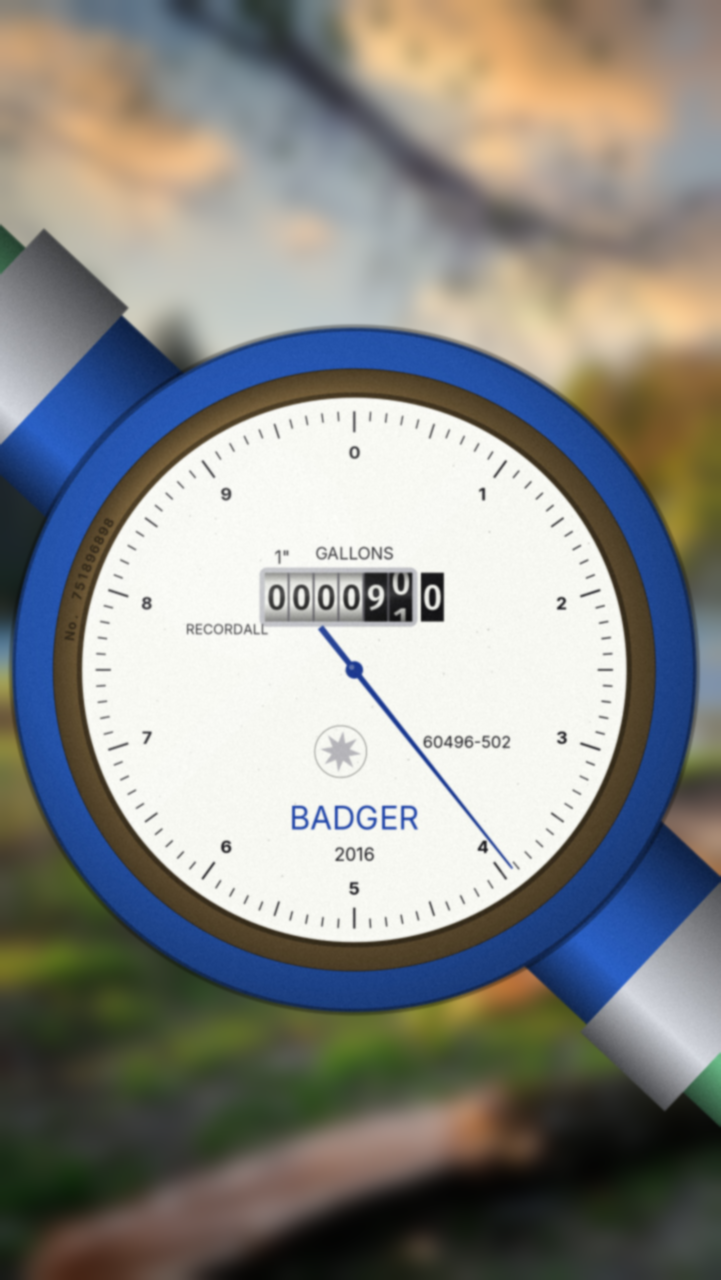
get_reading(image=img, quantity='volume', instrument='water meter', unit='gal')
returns 903.9 gal
